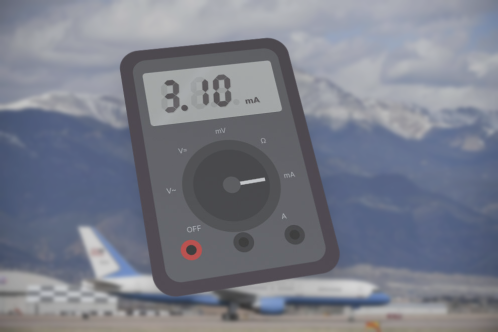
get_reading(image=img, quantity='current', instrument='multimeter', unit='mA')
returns 3.10 mA
